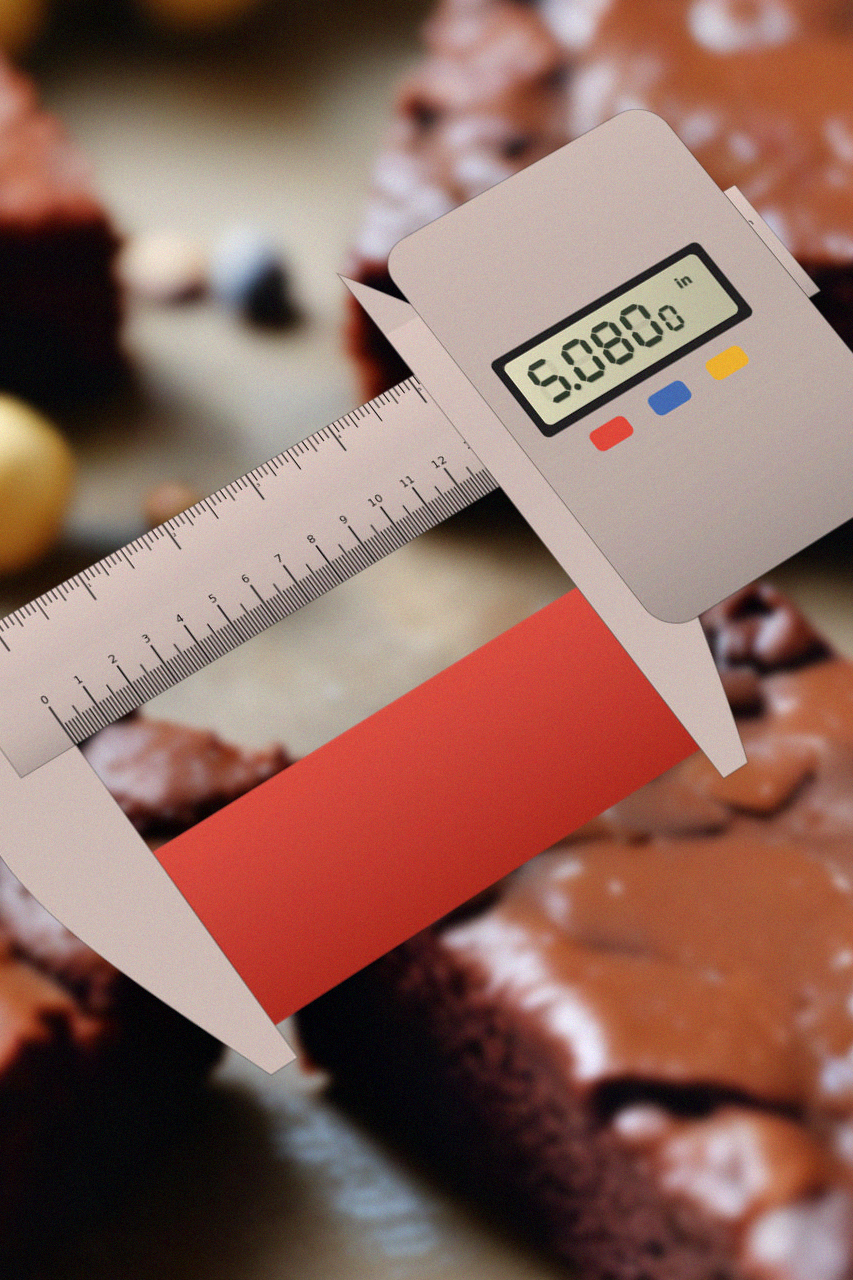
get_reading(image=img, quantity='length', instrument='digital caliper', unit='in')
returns 5.0800 in
